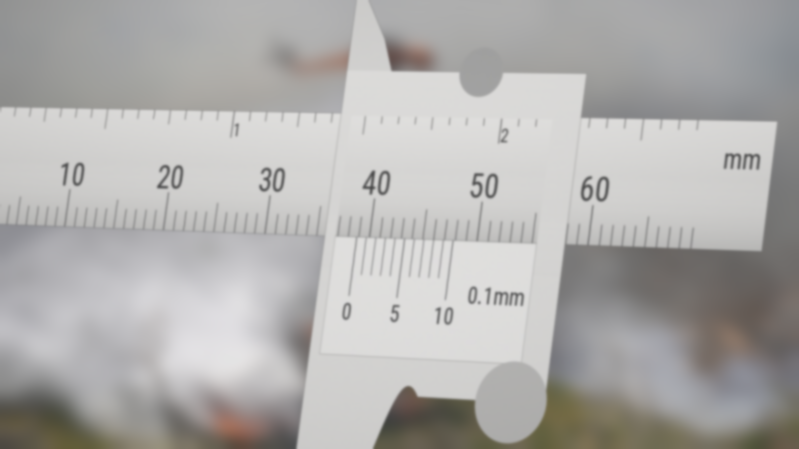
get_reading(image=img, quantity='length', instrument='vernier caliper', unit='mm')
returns 38.8 mm
